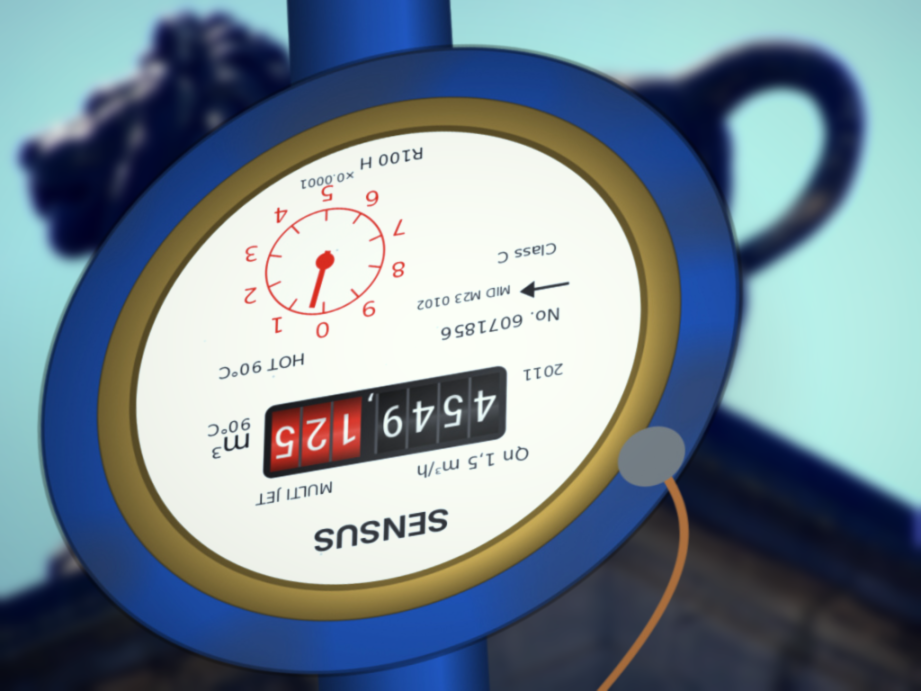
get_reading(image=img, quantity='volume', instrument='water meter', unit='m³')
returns 4549.1250 m³
